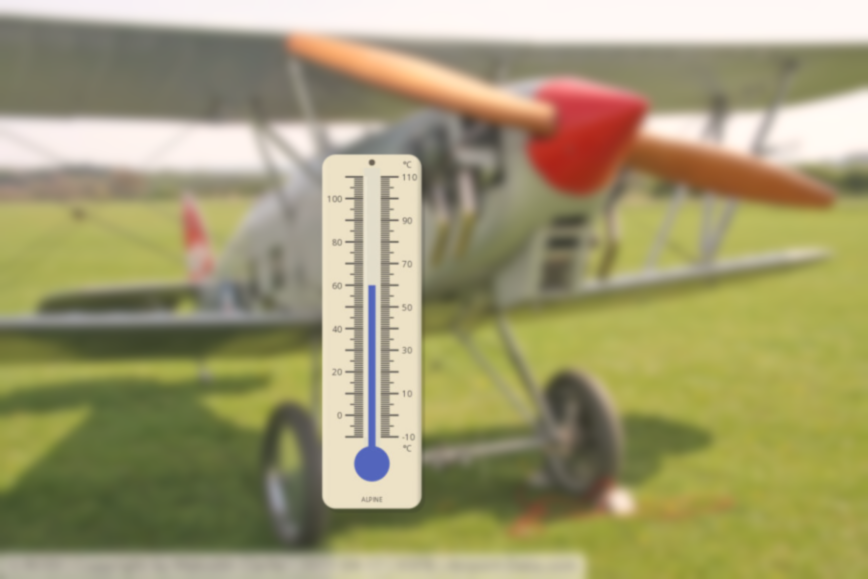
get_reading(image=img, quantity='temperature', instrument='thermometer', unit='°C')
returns 60 °C
